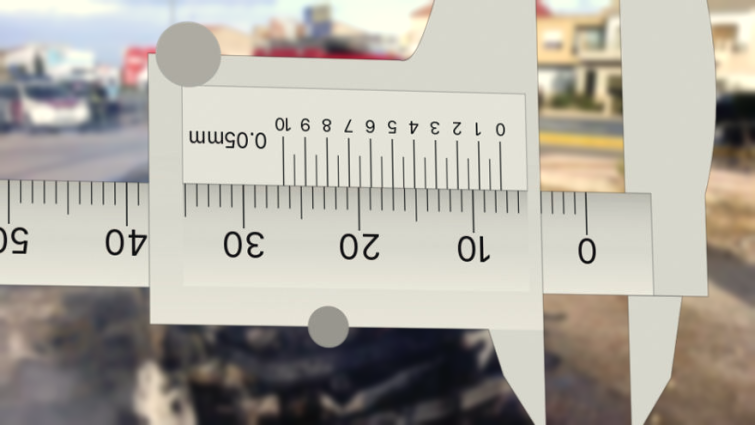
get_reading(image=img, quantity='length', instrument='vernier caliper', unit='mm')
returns 7.5 mm
